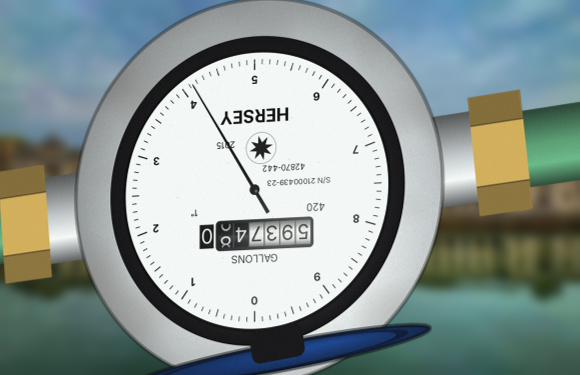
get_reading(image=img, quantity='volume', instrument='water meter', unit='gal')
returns 5937484.1 gal
